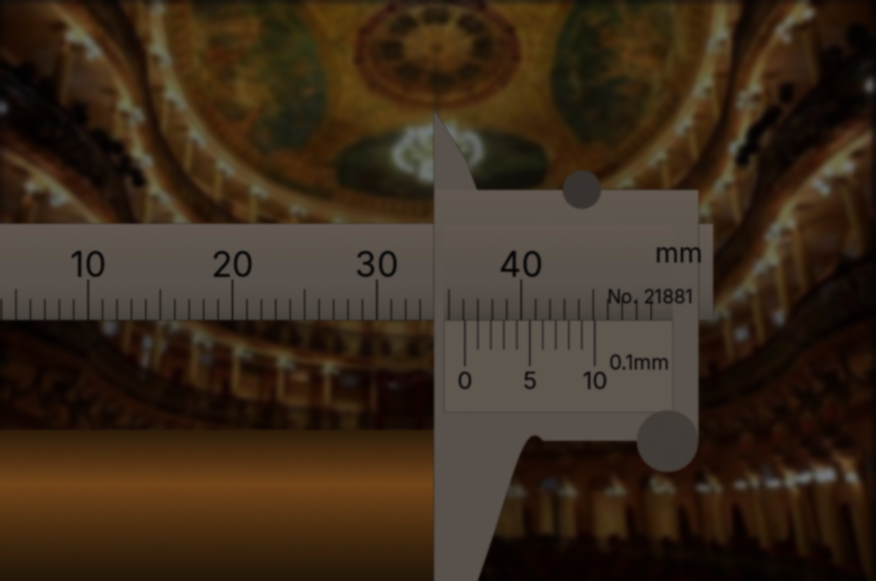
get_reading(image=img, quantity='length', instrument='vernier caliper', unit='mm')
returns 36.1 mm
